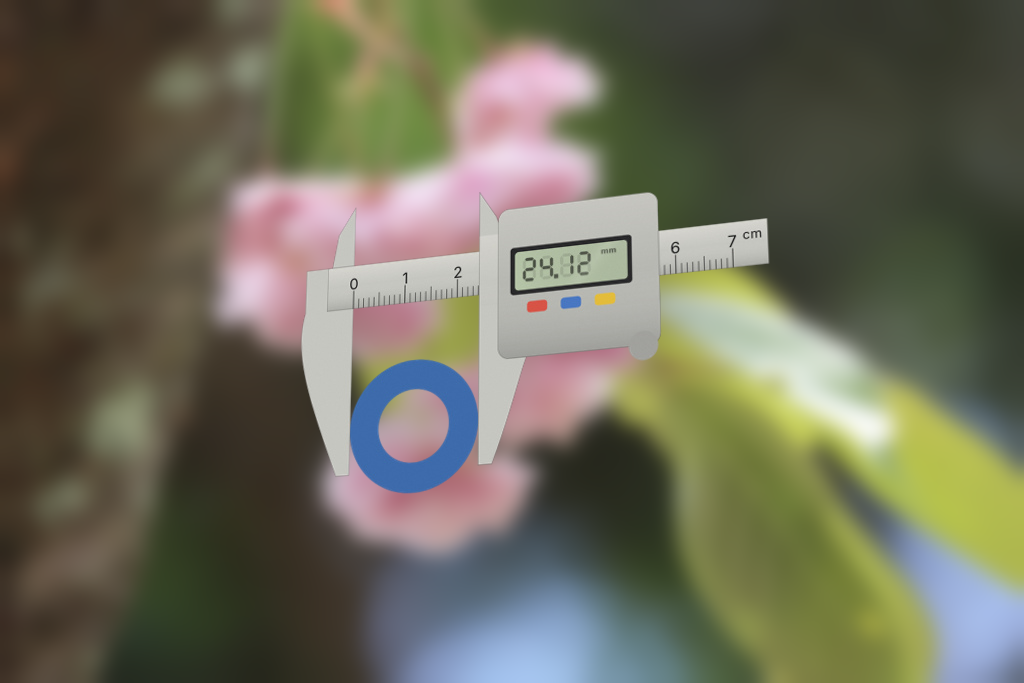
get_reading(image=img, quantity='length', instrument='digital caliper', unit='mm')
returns 24.12 mm
